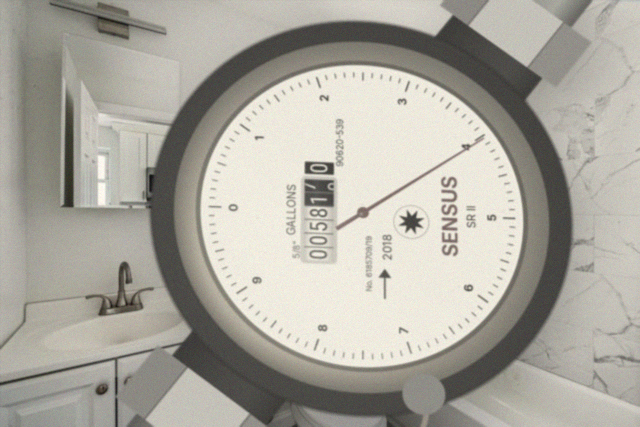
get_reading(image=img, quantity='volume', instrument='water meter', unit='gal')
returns 58174.0 gal
